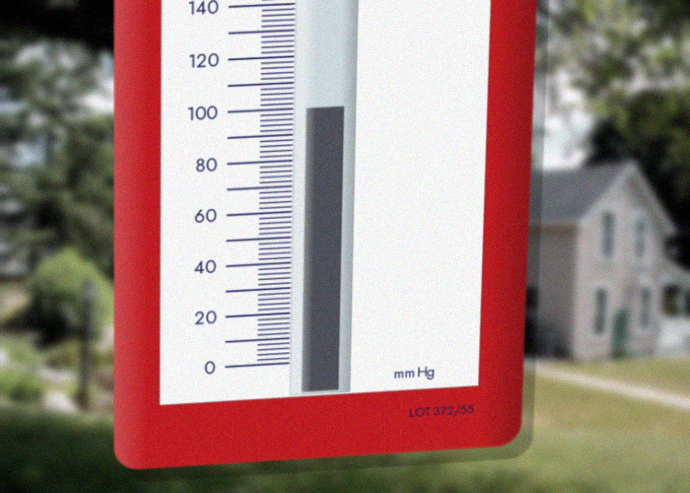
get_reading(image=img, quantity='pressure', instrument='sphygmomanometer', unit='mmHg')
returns 100 mmHg
